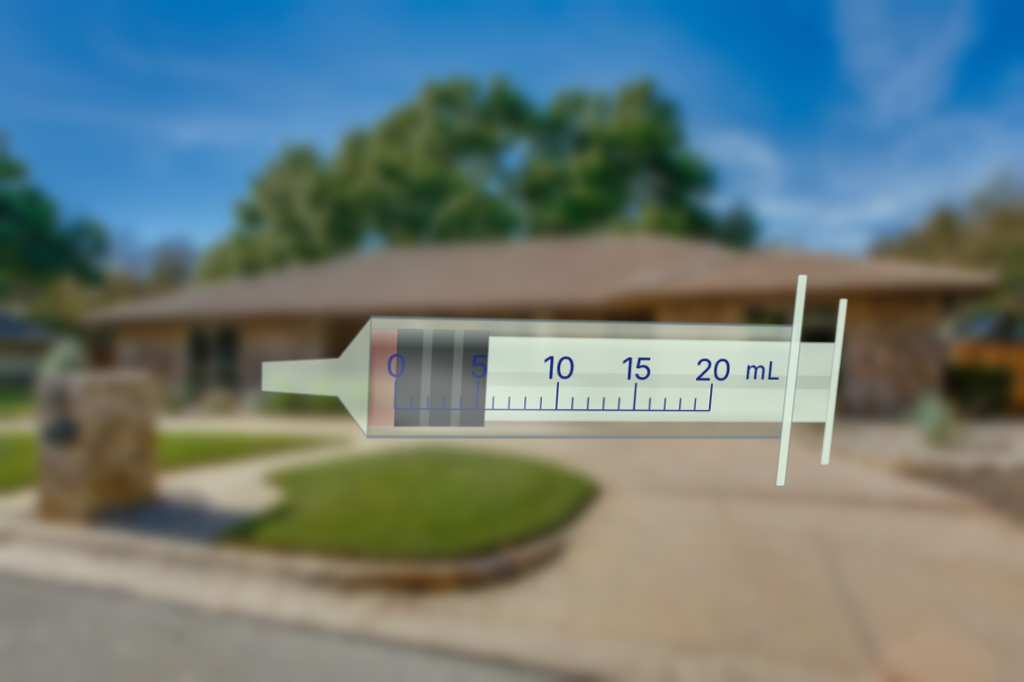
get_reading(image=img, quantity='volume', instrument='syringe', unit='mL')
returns 0 mL
